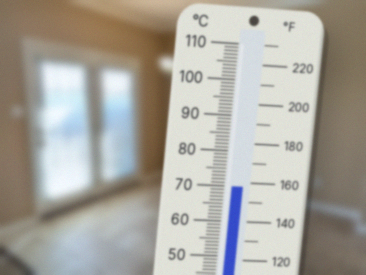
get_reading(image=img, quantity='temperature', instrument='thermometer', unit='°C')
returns 70 °C
